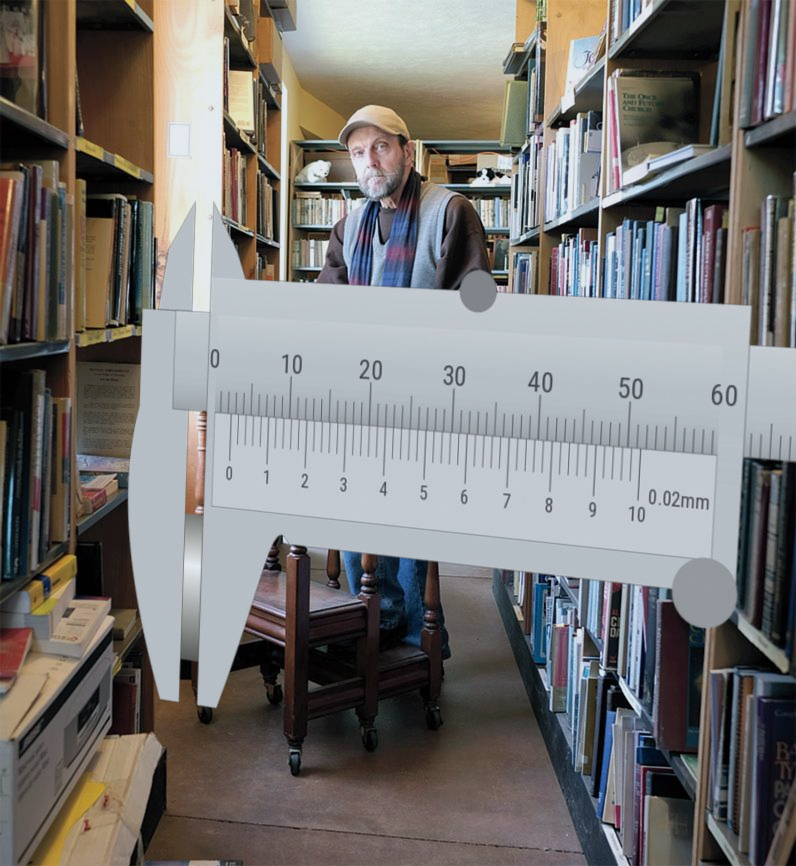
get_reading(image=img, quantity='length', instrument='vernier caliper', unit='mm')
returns 2.4 mm
